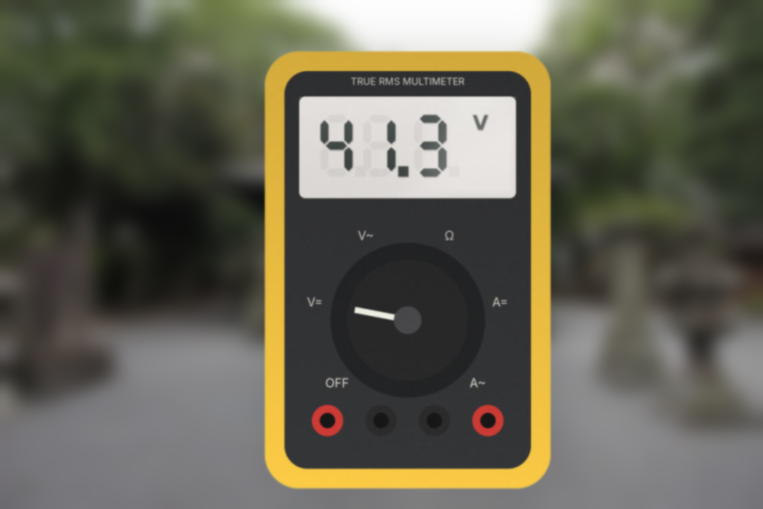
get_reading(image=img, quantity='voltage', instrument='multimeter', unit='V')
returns 41.3 V
